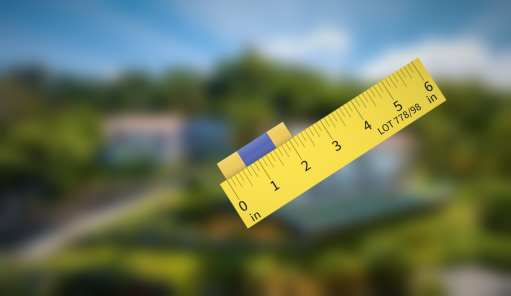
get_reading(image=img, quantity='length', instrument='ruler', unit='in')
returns 2.125 in
